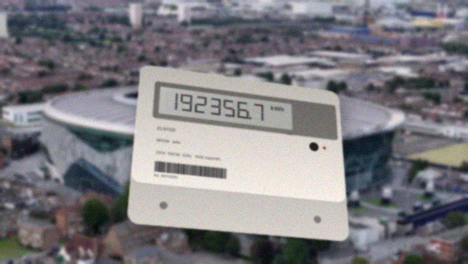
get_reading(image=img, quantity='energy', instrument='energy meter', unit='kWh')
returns 192356.7 kWh
